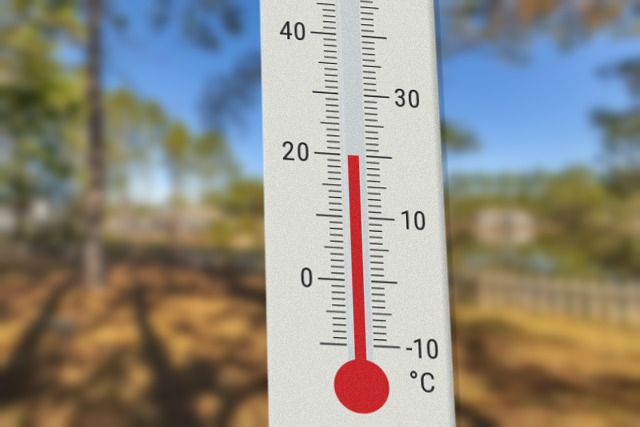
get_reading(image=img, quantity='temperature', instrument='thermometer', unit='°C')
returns 20 °C
